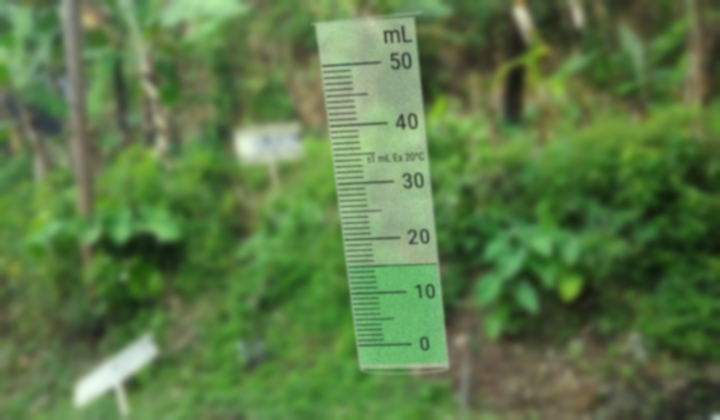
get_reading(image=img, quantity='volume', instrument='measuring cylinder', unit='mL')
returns 15 mL
